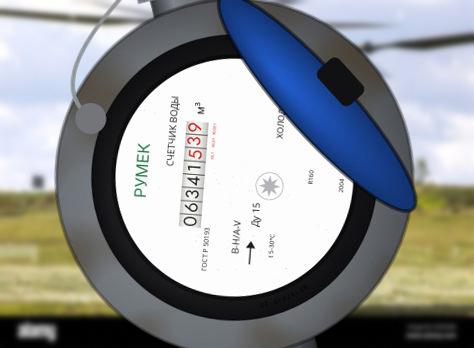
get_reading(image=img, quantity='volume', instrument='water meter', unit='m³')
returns 6341.539 m³
